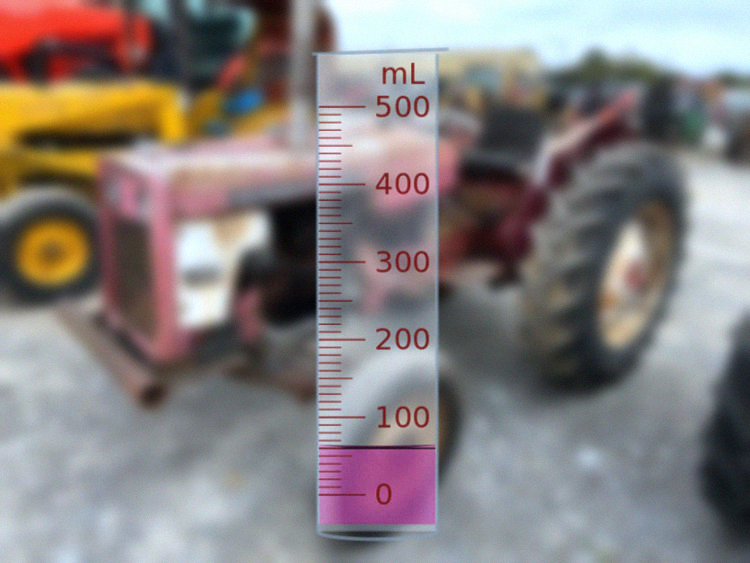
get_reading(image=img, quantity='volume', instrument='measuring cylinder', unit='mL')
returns 60 mL
